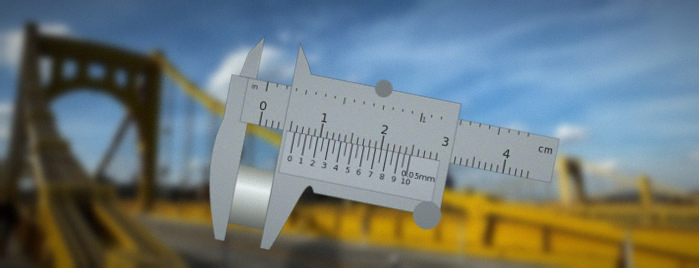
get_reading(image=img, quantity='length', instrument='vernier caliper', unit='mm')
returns 5.8 mm
